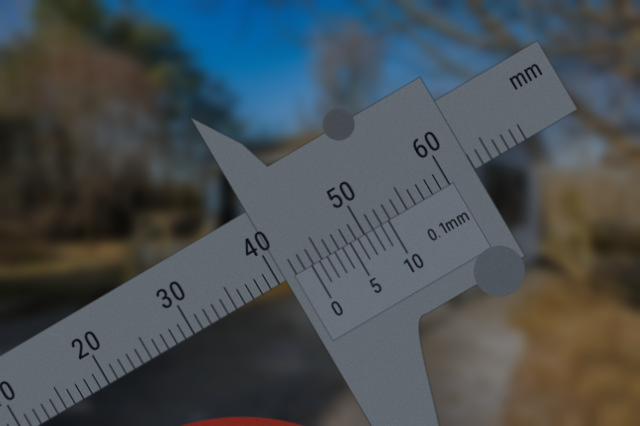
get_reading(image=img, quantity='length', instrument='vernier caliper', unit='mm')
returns 43.8 mm
